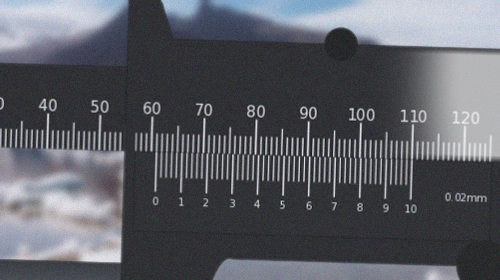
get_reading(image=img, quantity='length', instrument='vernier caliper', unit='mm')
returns 61.0 mm
